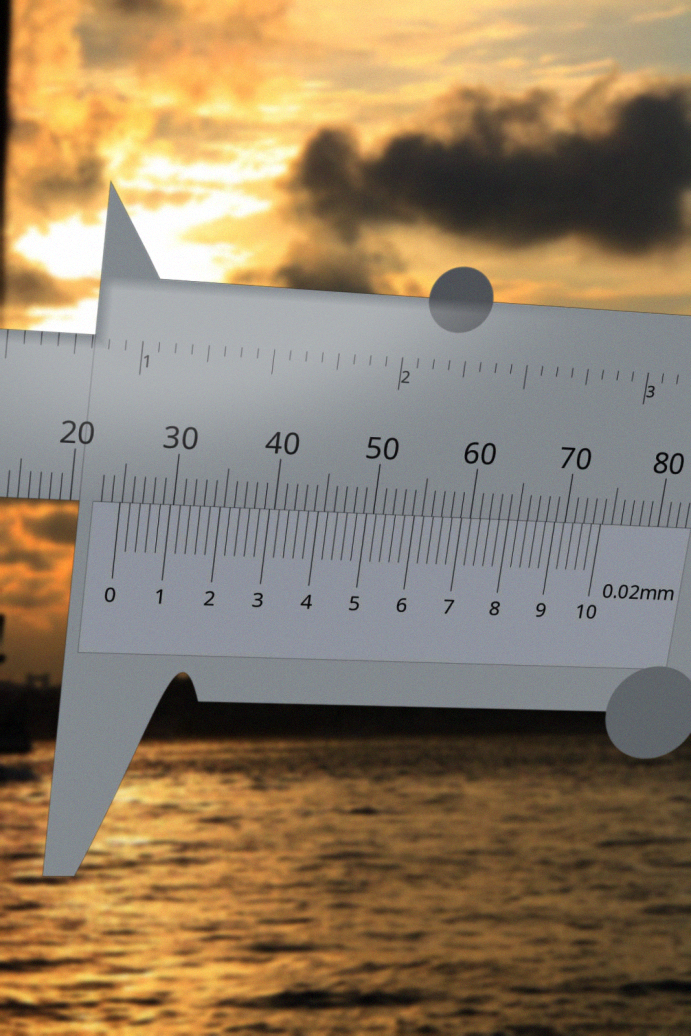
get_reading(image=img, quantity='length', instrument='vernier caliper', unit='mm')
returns 24.8 mm
